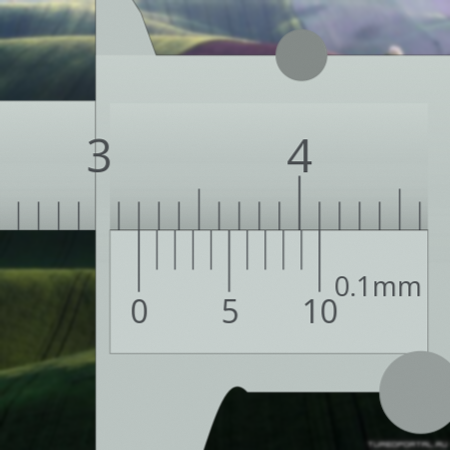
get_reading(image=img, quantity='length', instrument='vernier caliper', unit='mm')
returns 32.0 mm
